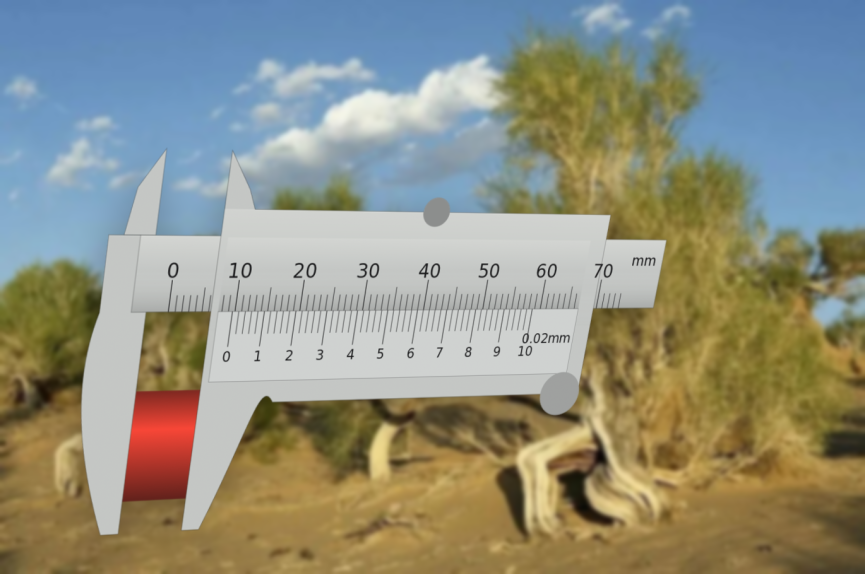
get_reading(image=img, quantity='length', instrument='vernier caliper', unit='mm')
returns 9.6 mm
